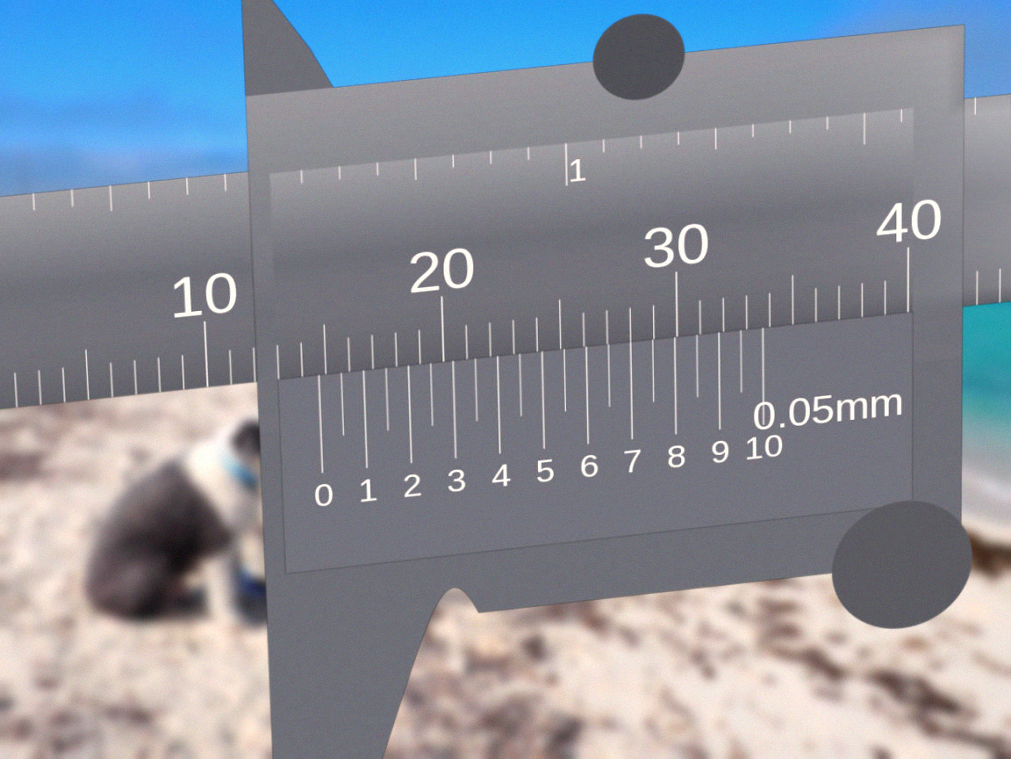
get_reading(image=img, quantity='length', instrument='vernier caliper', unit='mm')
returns 14.70 mm
